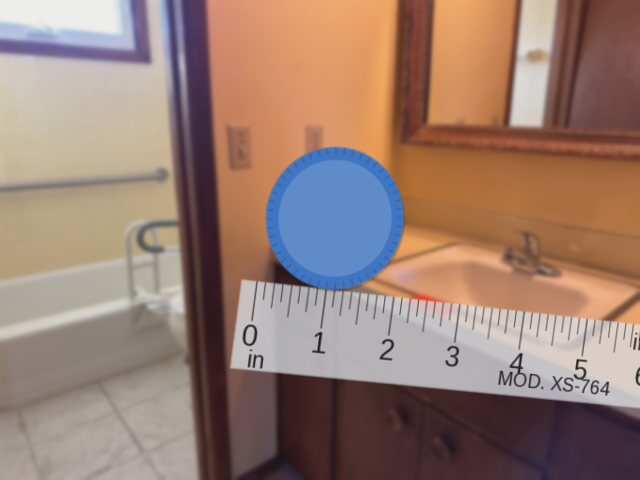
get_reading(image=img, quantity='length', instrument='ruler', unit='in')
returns 2 in
